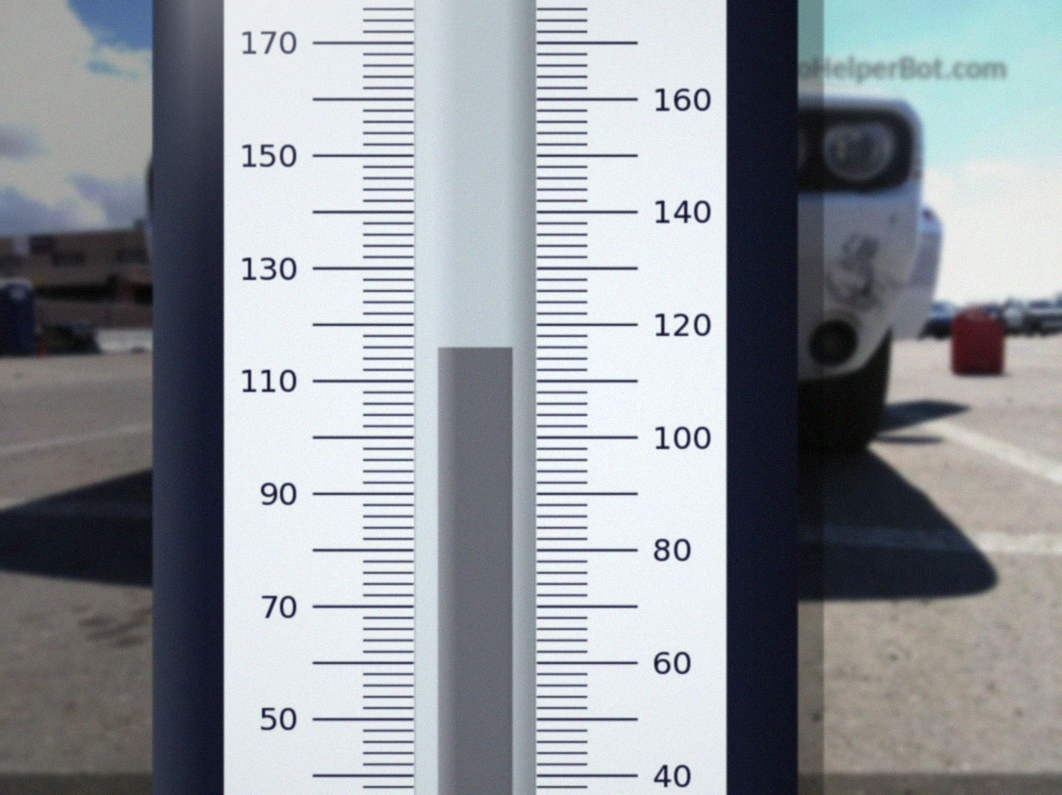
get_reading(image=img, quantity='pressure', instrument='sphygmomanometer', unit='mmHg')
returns 116 mmHg
